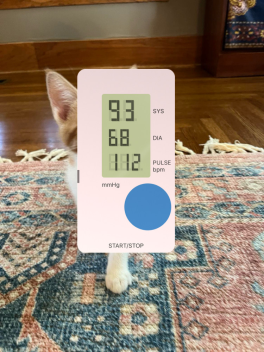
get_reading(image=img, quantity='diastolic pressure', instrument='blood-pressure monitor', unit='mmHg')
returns 68 mmHg
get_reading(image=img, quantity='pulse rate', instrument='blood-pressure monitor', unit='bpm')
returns 112 bpm
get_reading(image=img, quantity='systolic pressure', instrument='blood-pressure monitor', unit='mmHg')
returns 93 mmHg
